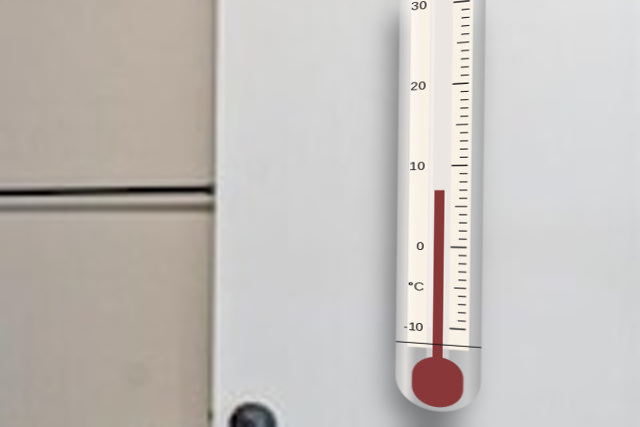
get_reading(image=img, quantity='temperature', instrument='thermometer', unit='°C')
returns 7 °C
